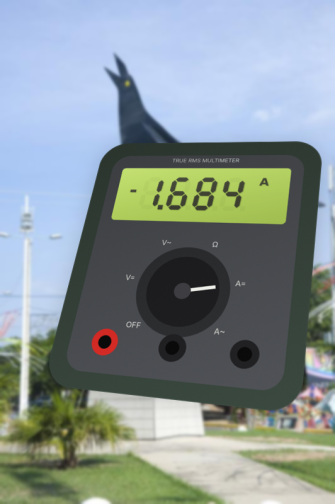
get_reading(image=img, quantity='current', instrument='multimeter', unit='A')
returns -1.684 A
